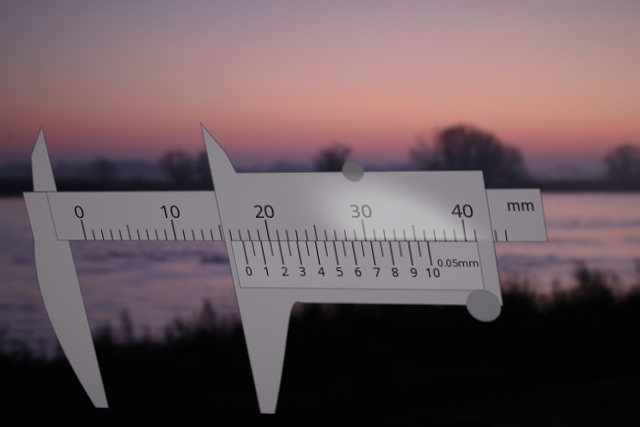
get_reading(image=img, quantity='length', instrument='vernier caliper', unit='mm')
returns 17.2 mm
